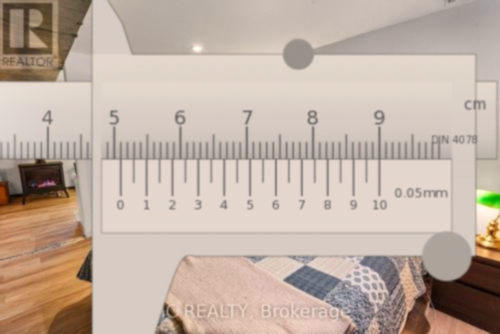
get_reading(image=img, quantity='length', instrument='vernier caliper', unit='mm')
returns 51.0 mm
